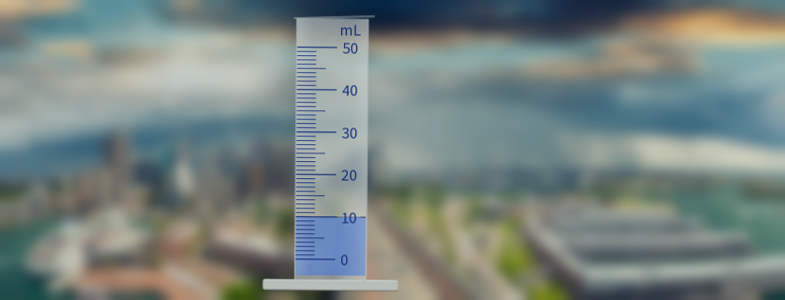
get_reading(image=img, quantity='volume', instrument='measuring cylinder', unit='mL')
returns 10 mL
